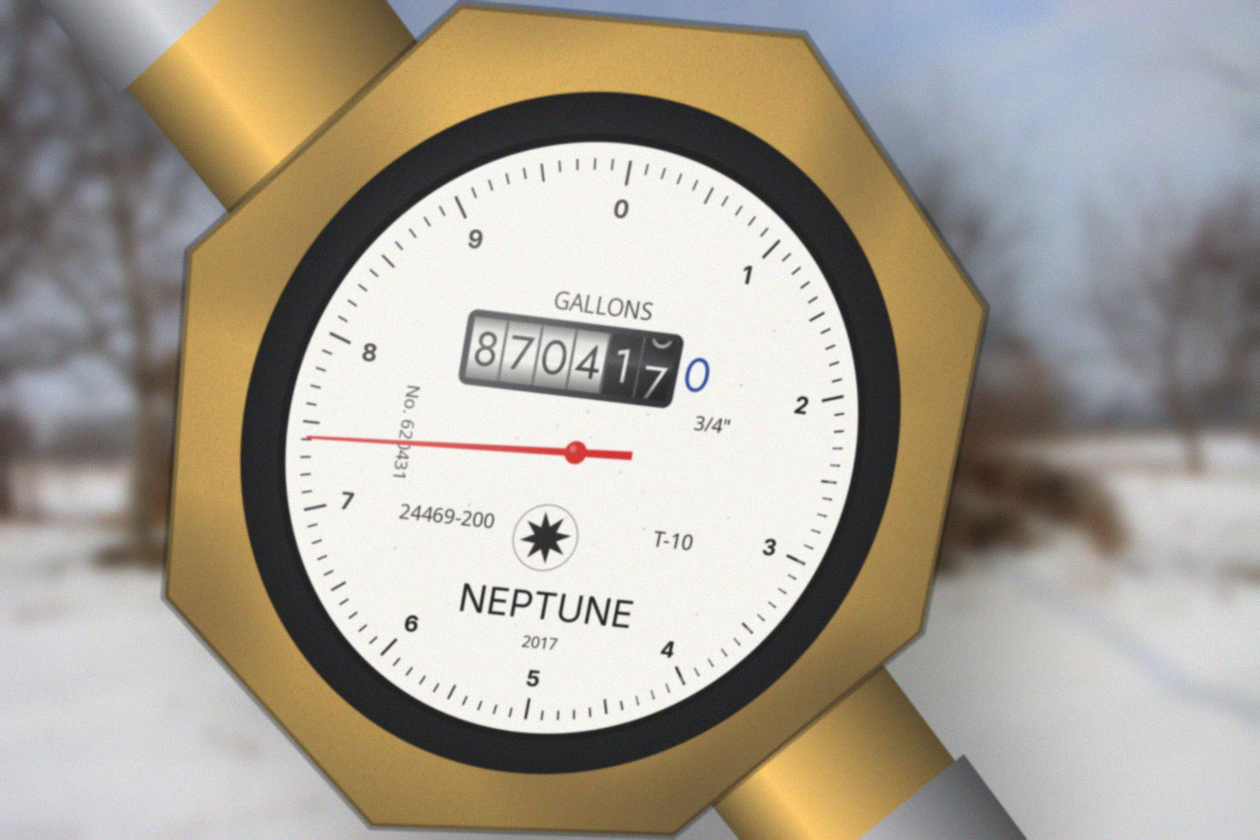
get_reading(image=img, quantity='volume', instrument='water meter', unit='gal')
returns 8704167.4 gal
